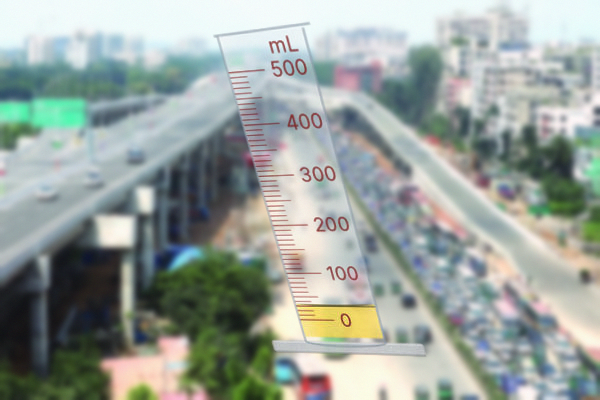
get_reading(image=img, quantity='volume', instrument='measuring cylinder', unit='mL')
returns 30 mL
